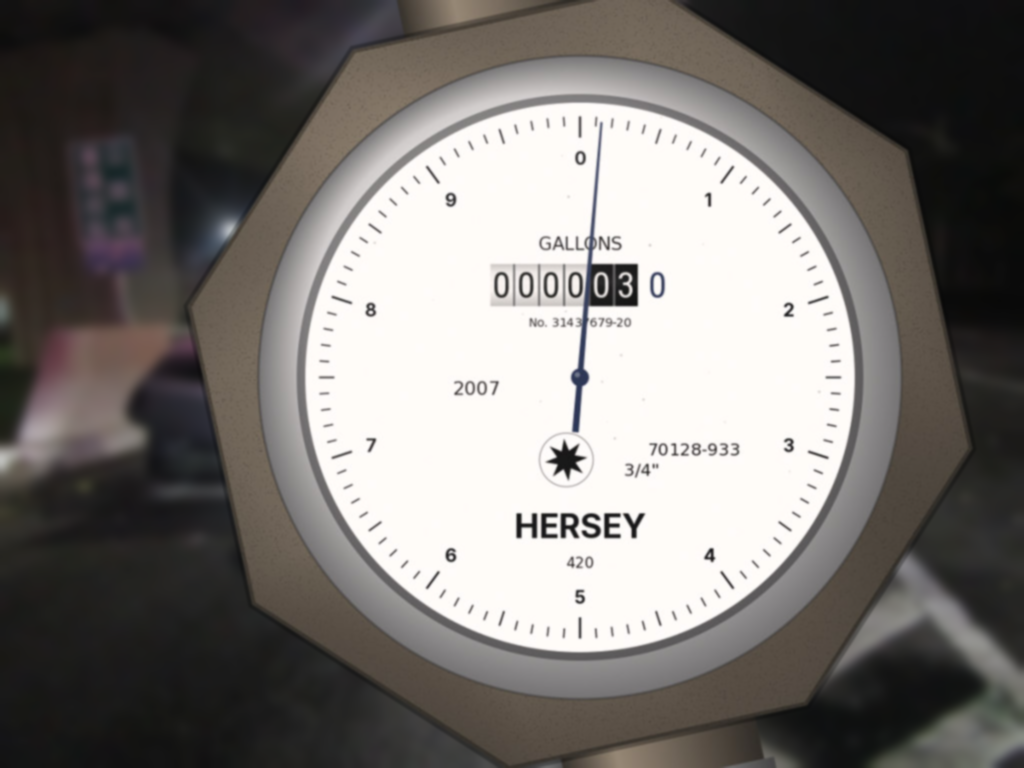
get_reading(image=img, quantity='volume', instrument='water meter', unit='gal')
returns 30.1 gal
